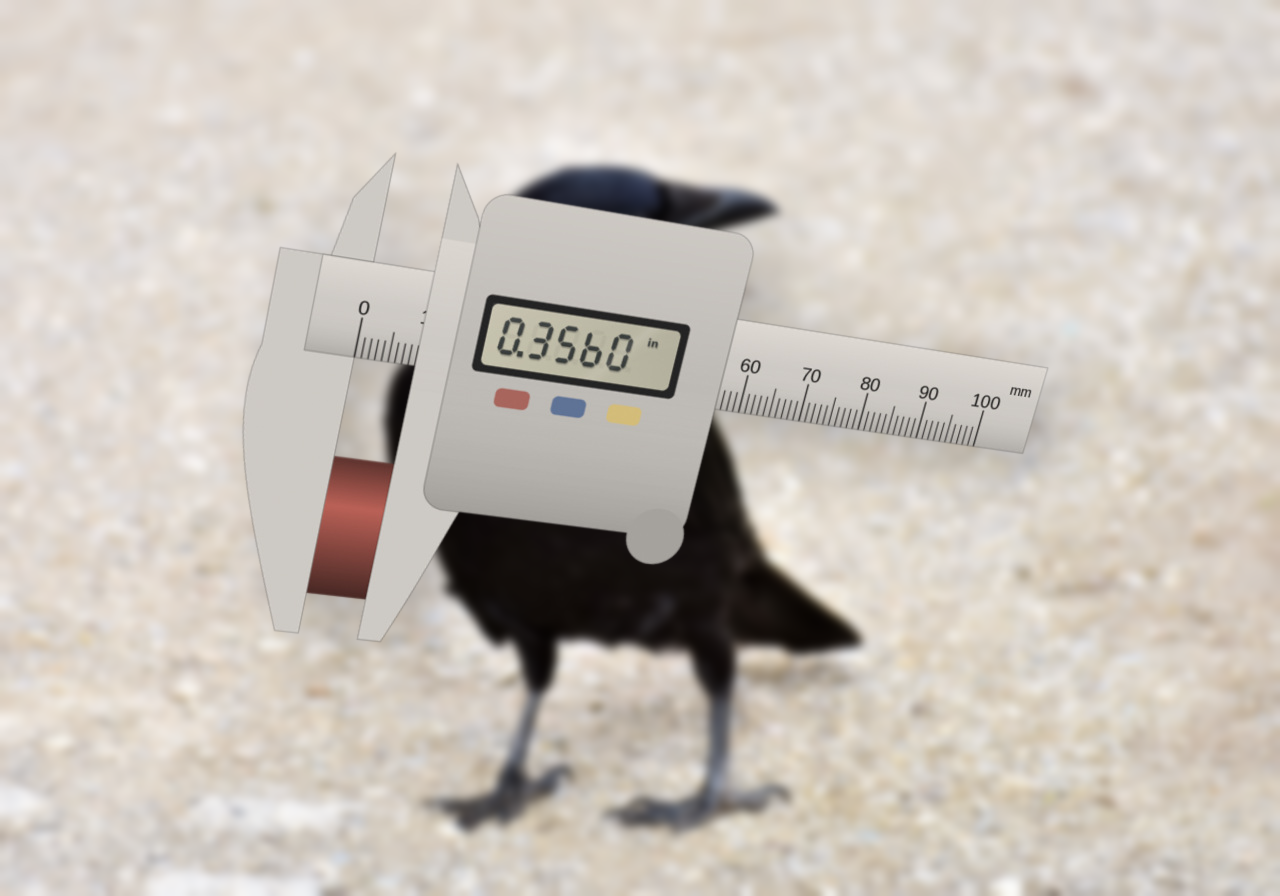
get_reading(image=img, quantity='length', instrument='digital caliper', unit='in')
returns 0.3560 in
